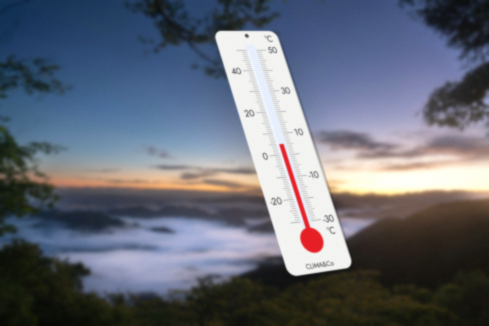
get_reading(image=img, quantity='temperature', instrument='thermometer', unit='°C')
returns 5 °C
